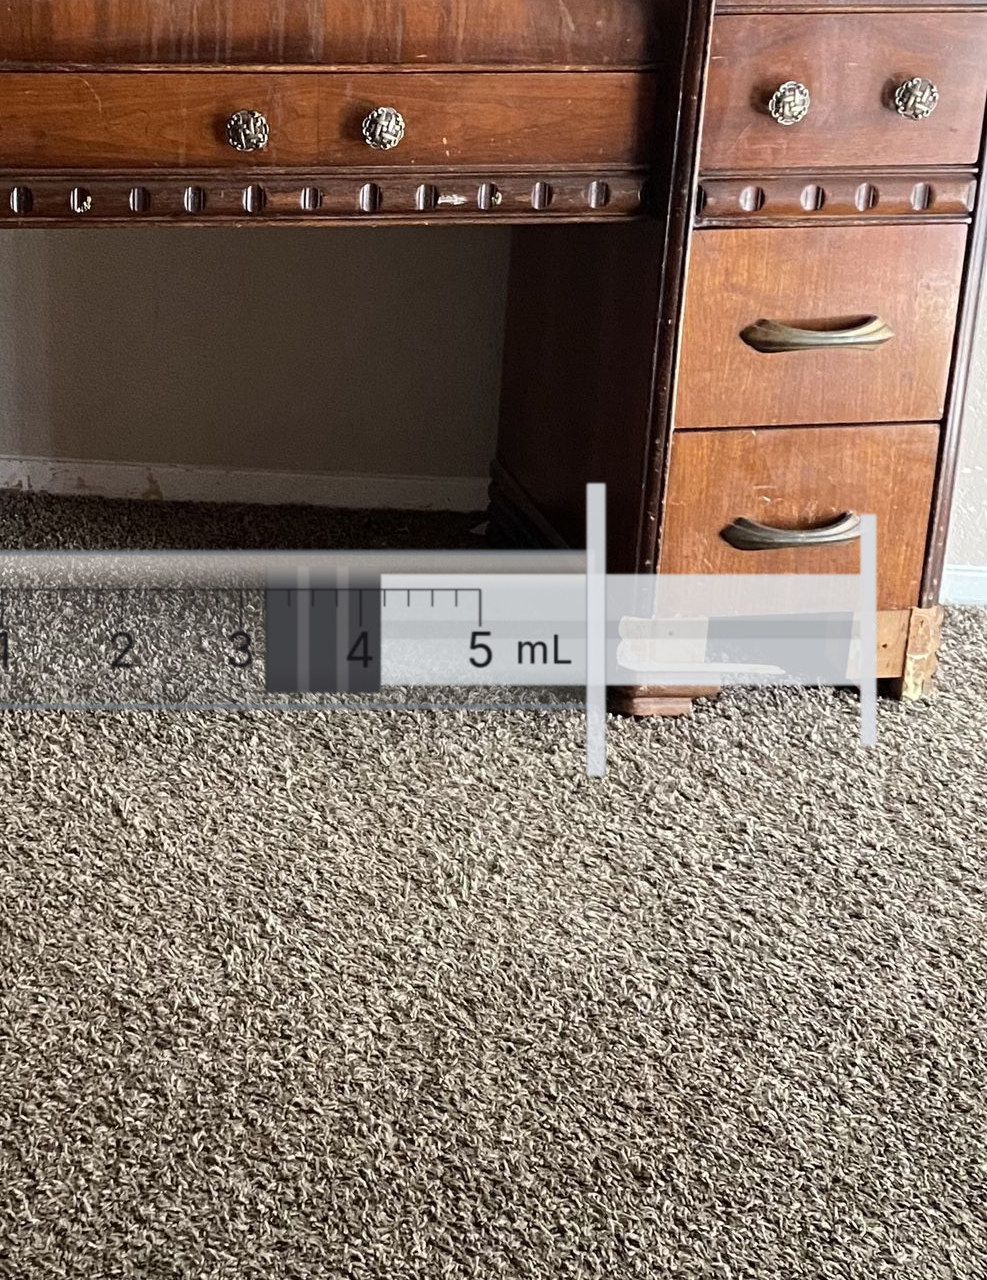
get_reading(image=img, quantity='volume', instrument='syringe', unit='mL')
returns 3.2 mL
